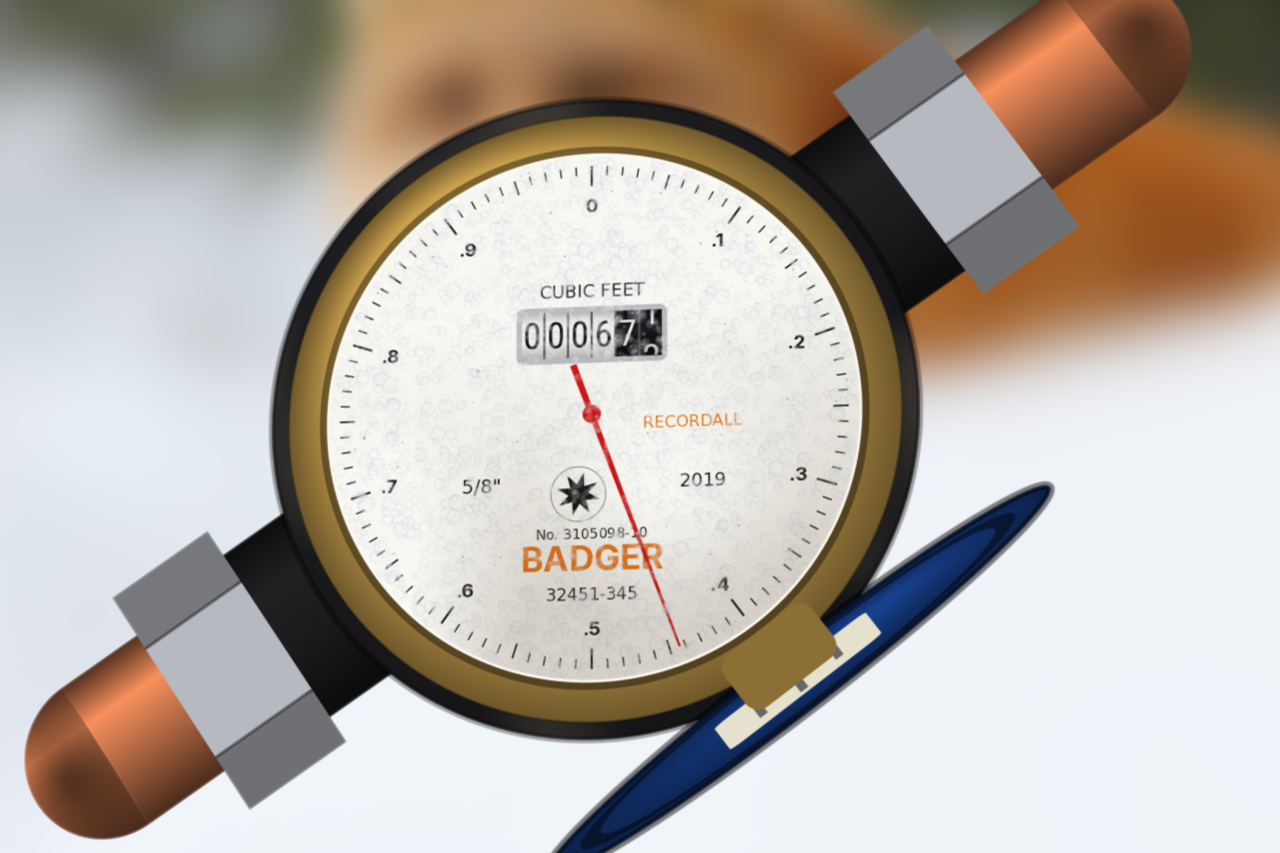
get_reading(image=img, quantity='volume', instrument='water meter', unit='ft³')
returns 671.44 ft³
